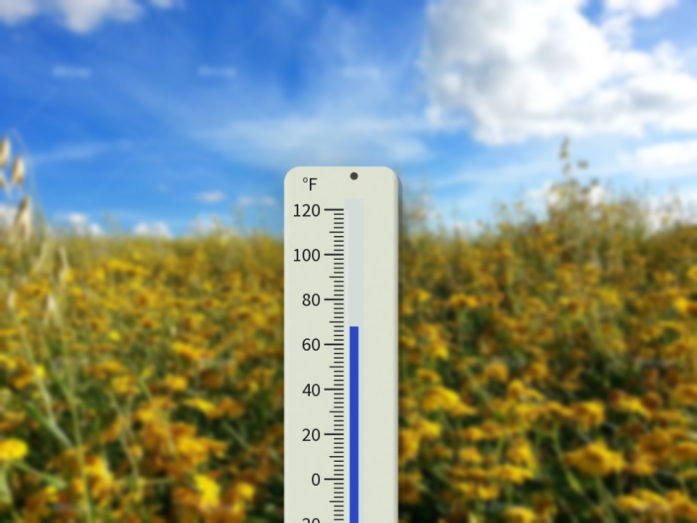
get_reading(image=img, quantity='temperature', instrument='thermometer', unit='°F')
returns 68 °F
